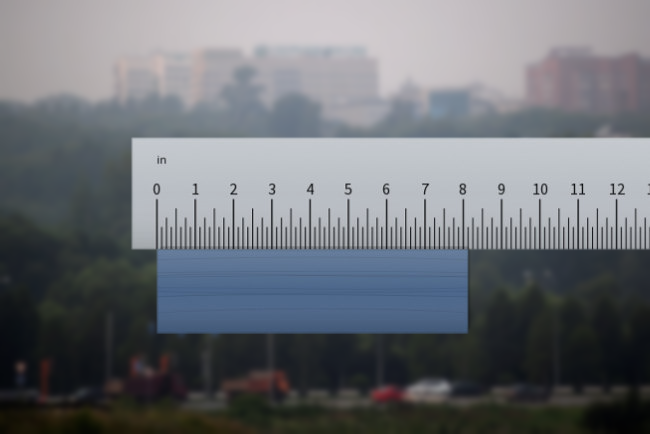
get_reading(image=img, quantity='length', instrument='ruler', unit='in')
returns 8.125 in
